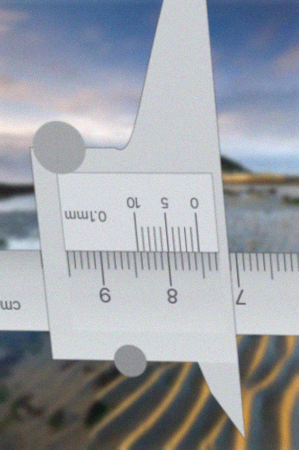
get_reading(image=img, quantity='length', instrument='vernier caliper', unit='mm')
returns 75.4 mm
